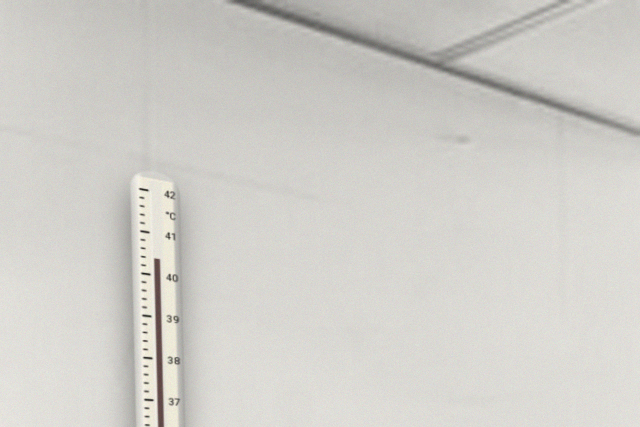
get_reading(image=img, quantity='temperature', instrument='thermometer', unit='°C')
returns 40.4 °C
